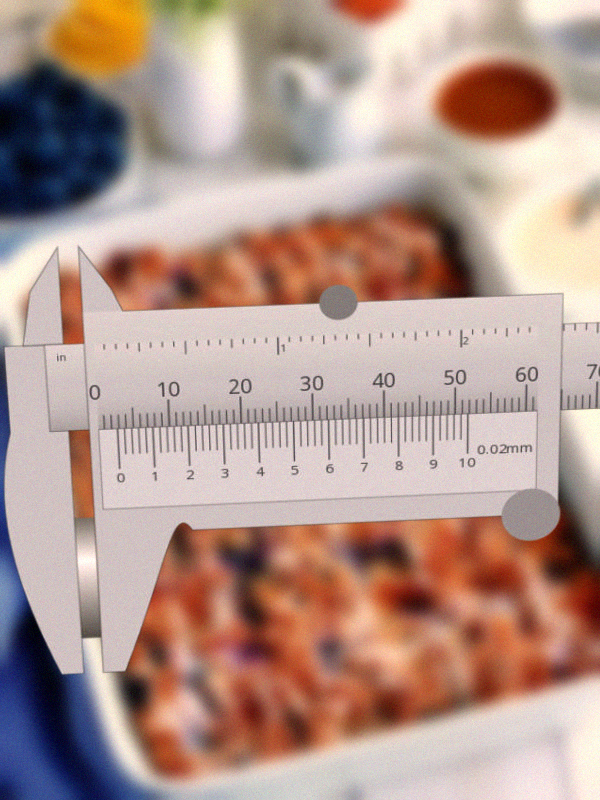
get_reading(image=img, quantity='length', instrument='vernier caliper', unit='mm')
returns 2.8 mm
